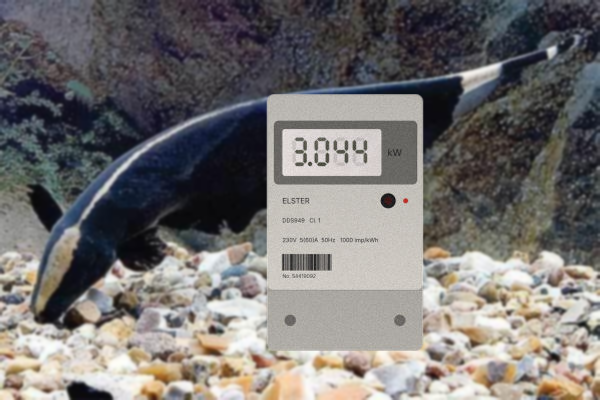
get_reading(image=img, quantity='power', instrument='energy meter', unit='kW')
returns 3.044 kW
